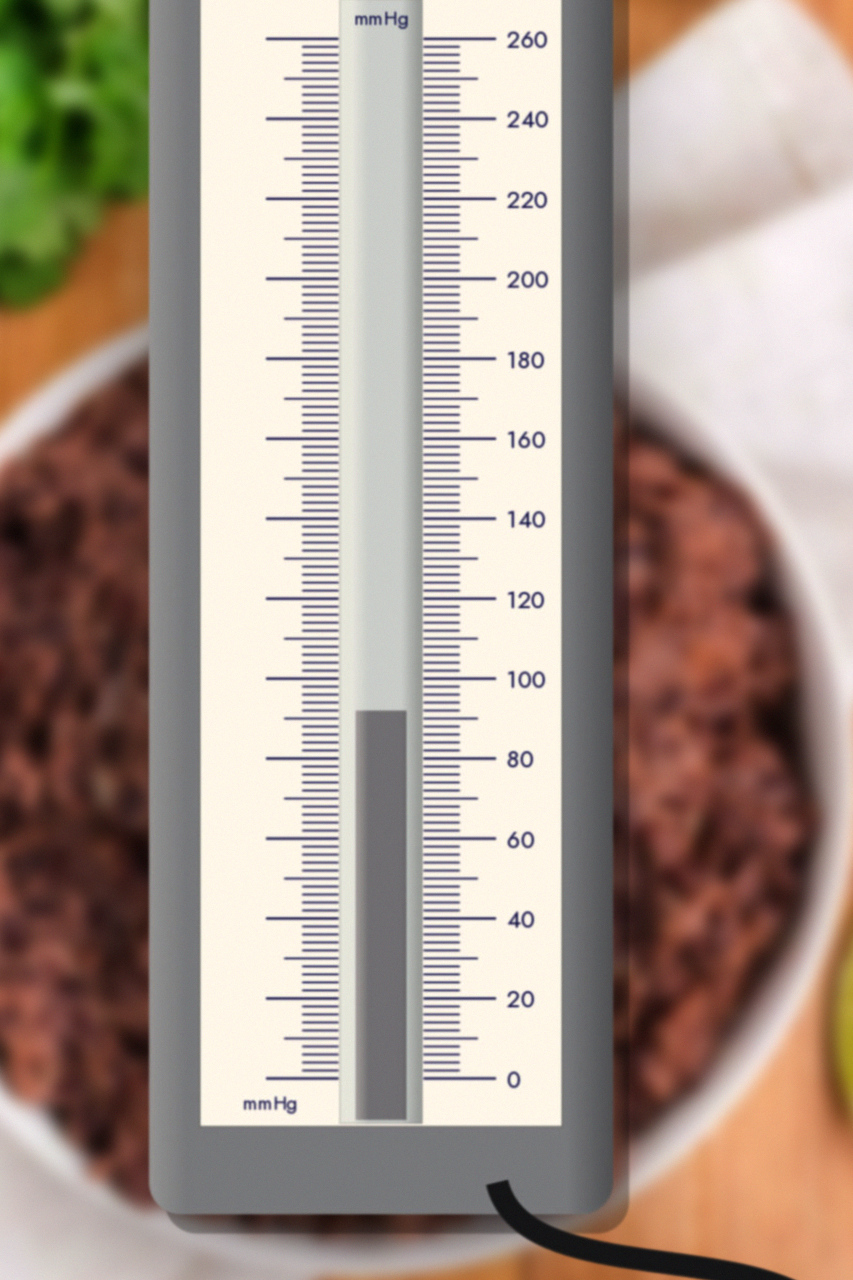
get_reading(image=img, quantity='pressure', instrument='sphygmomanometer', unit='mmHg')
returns 92 mmHg
